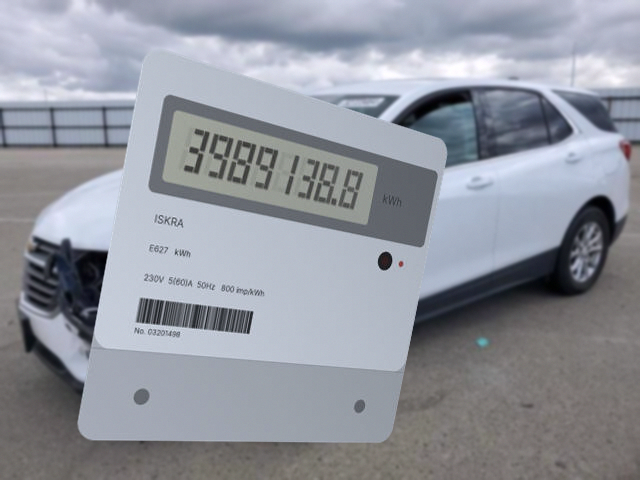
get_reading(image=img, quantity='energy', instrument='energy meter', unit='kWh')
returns 3989138.8 kWh
